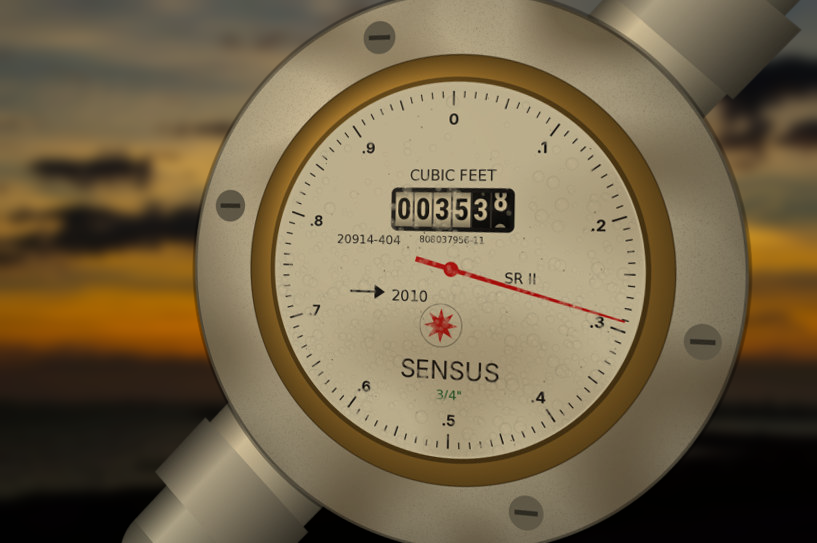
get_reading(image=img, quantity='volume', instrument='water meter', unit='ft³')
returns 3538.29 ft³
